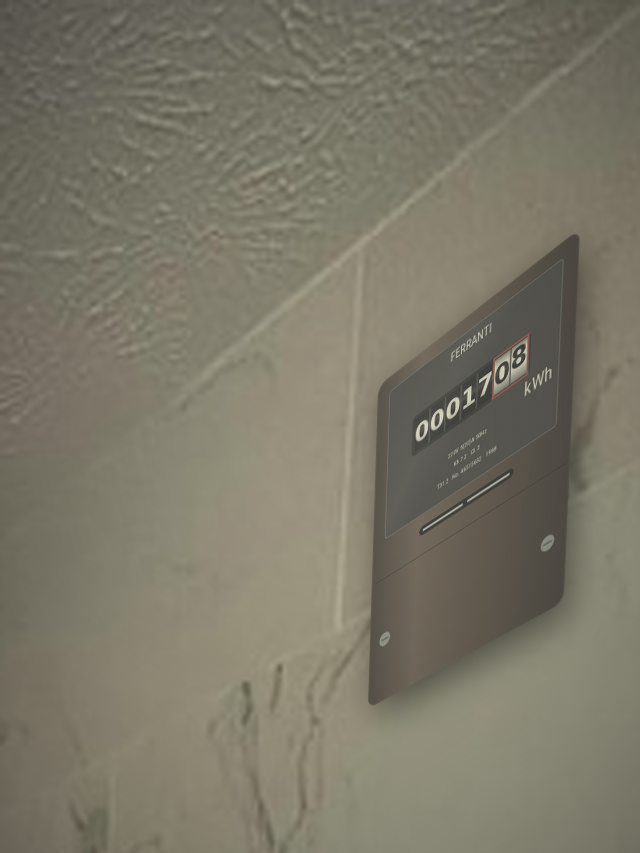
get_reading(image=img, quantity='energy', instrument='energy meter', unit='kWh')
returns 17.08 kWh
